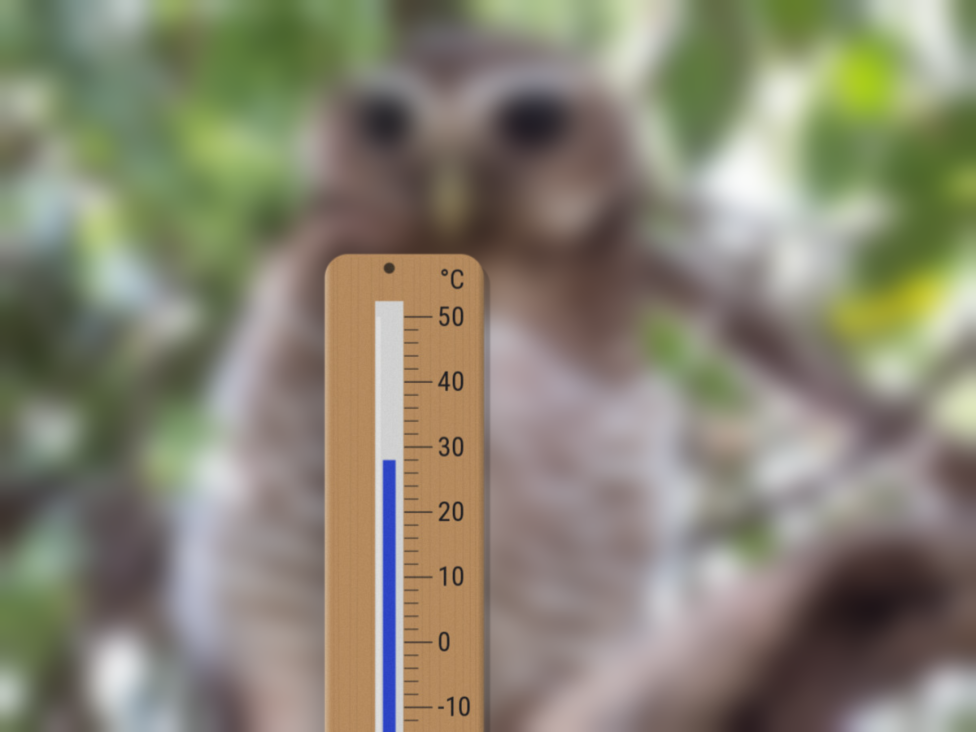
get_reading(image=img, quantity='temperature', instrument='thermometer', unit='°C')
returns 28 °C
